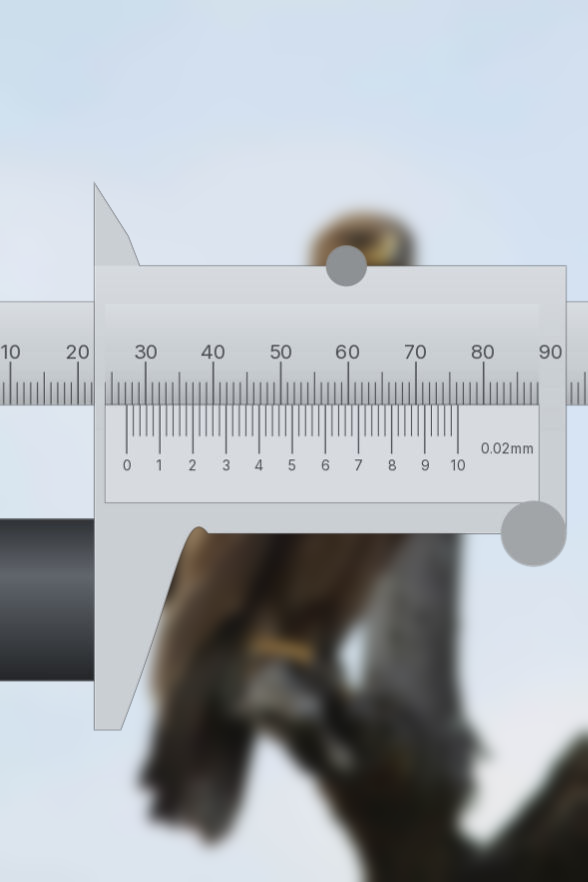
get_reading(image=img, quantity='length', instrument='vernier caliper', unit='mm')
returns 27.2 mm
